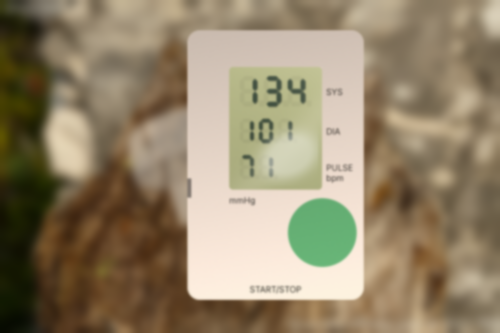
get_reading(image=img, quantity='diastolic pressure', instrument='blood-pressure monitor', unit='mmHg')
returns 101 mmHg
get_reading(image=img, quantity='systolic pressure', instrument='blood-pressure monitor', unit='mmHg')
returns 134 mmHg
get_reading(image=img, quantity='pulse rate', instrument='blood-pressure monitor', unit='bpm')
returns 71 bpm
